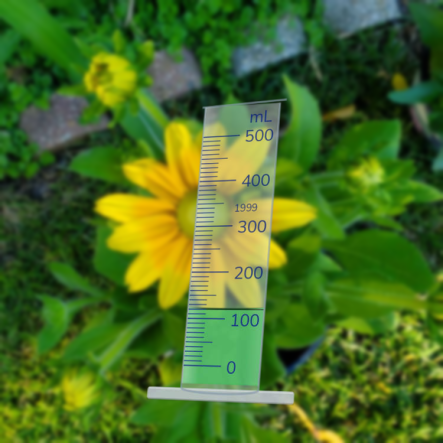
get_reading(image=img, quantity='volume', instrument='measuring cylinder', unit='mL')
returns 120 mL
